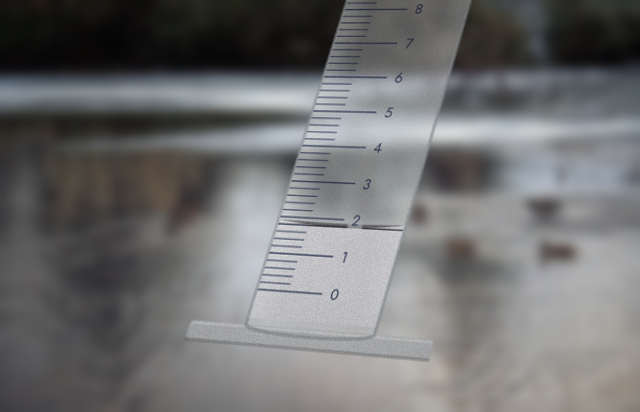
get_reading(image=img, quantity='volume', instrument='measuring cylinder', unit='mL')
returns 1.8 mL
